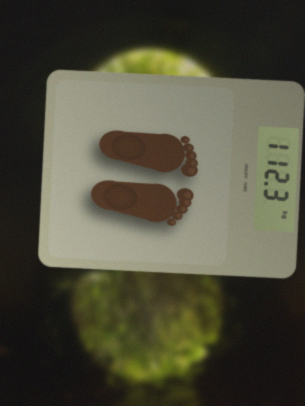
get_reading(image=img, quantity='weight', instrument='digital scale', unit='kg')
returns 112.3 kg
